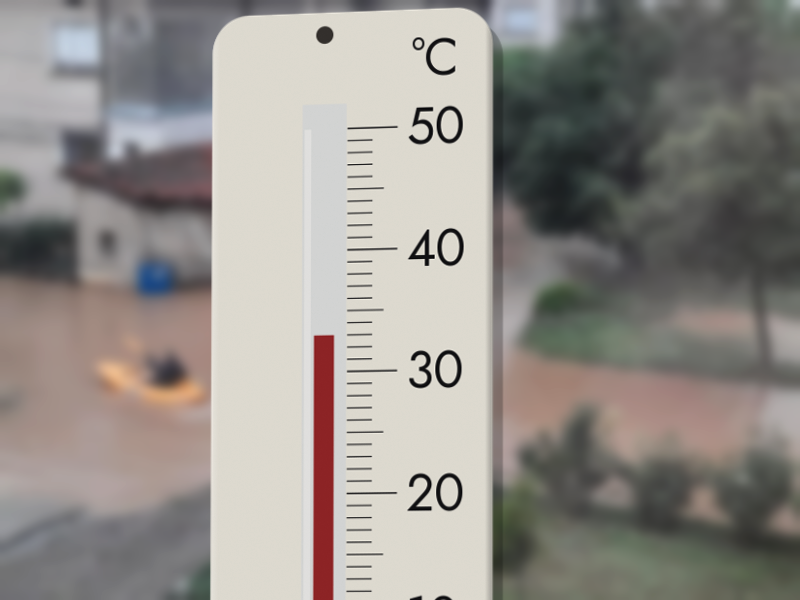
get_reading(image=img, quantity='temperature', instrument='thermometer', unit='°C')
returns 33 °C
